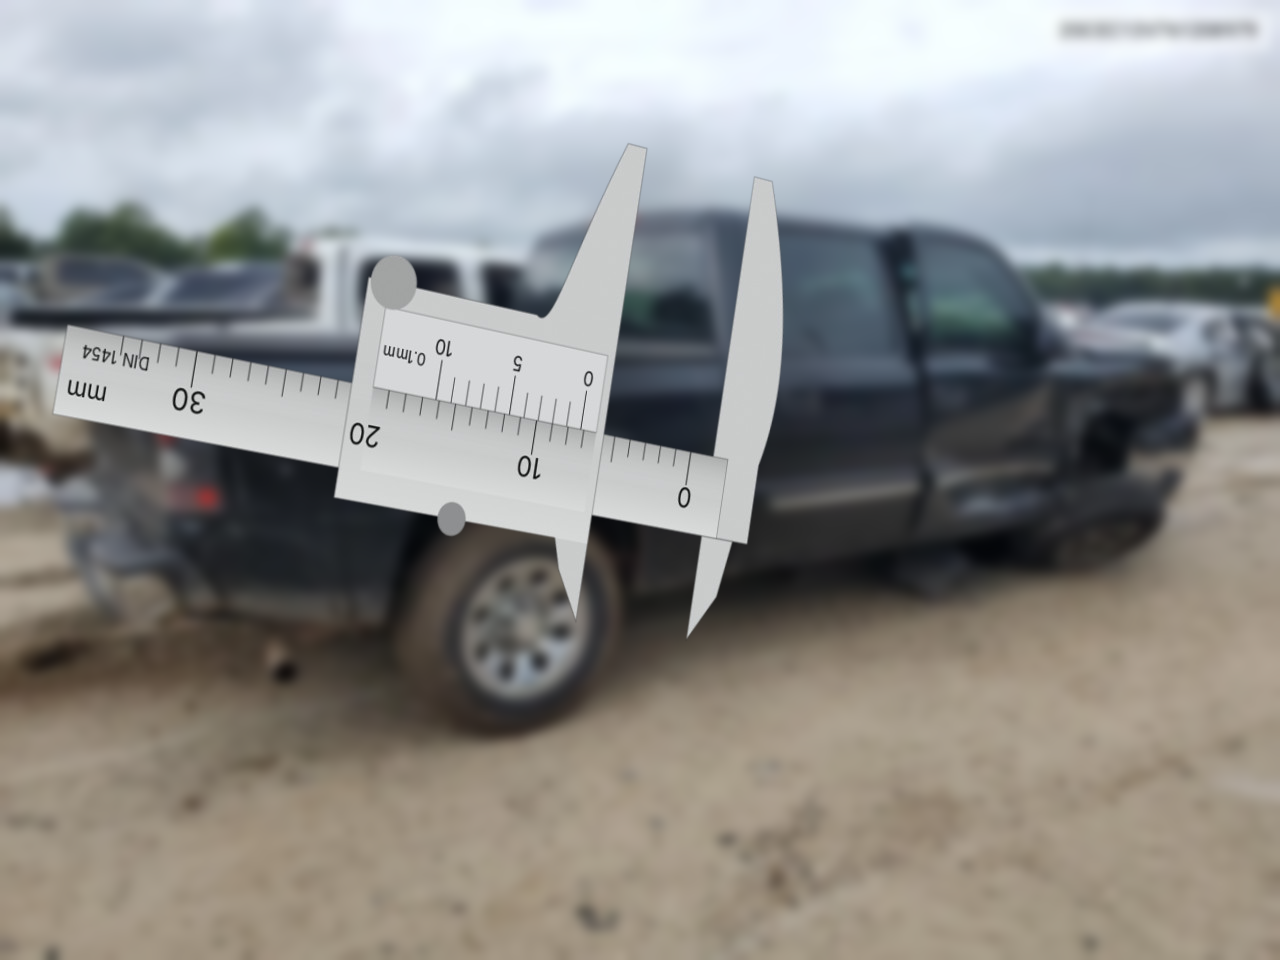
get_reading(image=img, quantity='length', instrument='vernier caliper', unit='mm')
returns 7.2 mm
